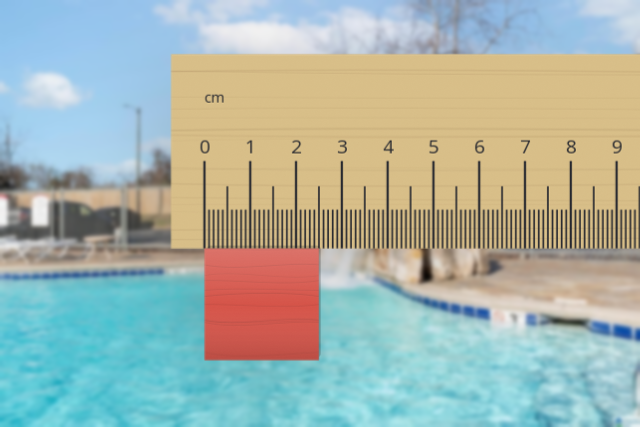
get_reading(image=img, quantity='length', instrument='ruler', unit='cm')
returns 2.5 cm
